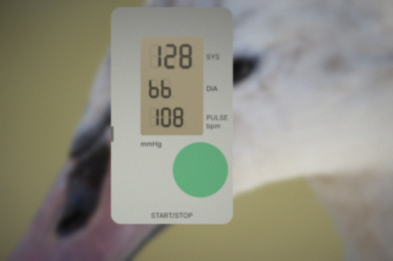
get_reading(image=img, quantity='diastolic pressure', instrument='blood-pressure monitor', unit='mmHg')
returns 66 mmHg
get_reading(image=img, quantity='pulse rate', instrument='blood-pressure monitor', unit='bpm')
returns 108 bpm
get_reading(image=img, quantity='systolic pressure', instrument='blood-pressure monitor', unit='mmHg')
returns 128 mmHg
